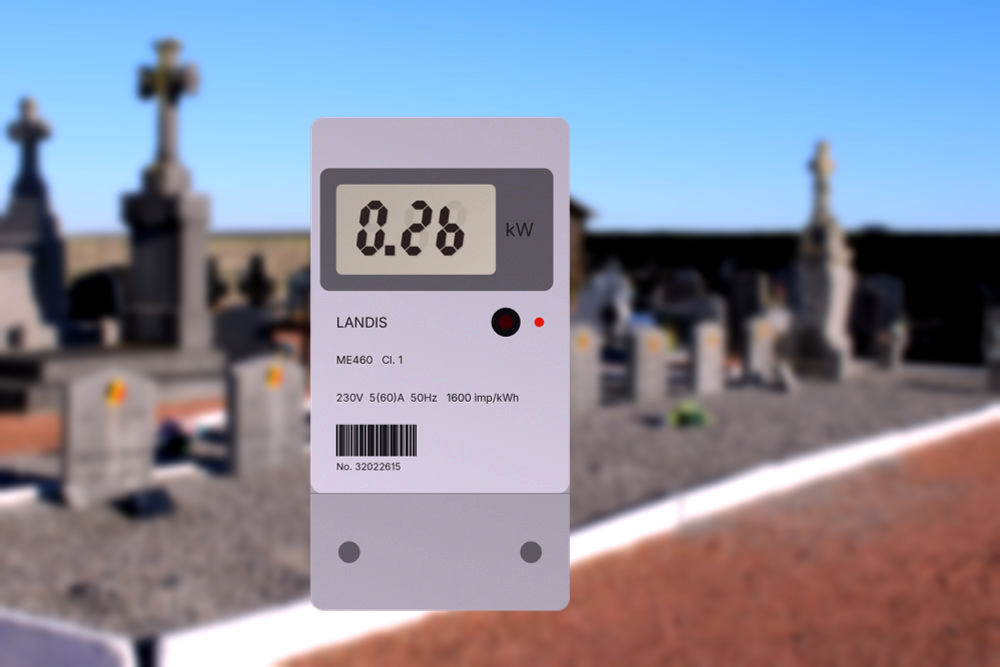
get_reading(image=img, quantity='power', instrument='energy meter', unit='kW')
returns 0.26 kW
